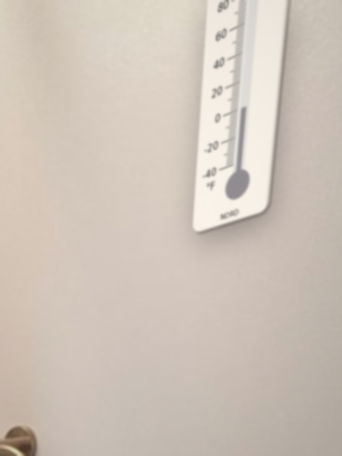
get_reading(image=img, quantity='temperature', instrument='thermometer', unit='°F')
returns 0 °F
